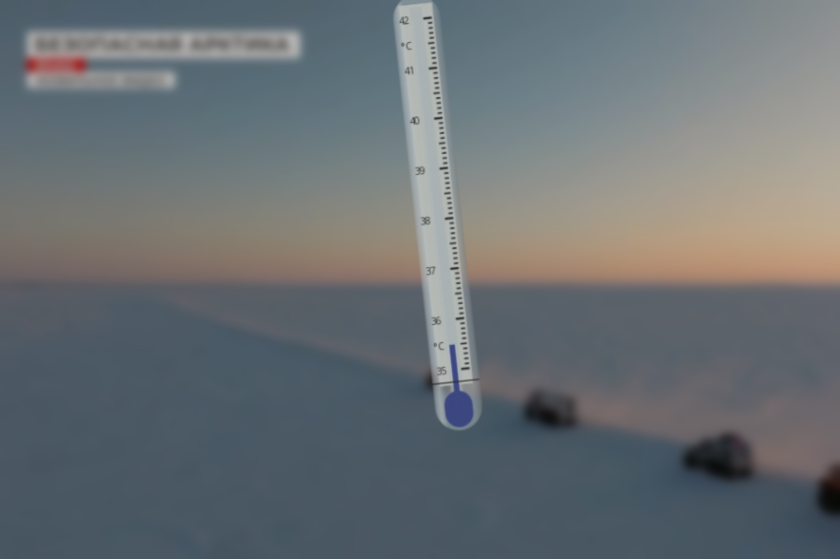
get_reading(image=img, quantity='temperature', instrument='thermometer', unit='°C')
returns 35.5 °C
